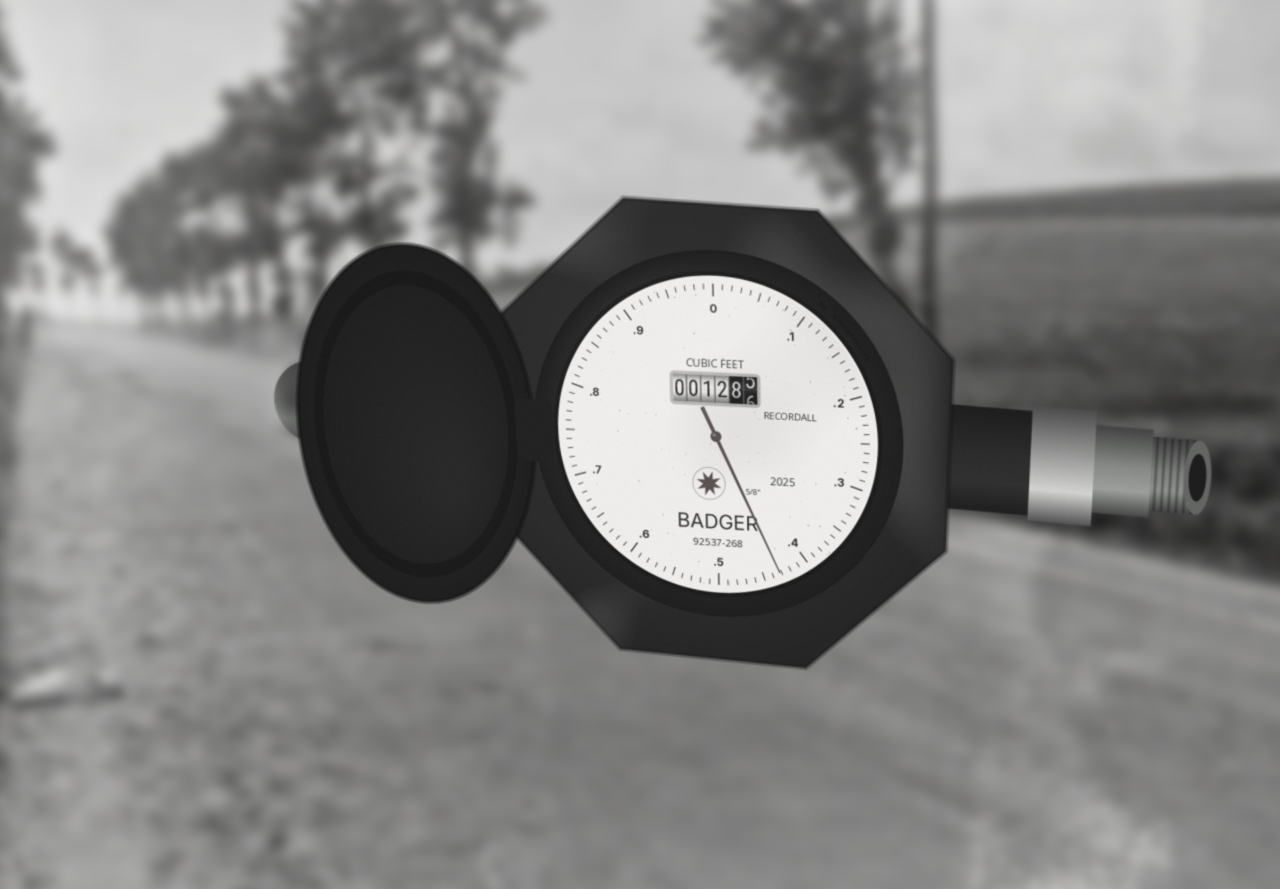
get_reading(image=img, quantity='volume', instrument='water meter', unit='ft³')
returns 1285.43 ft³
